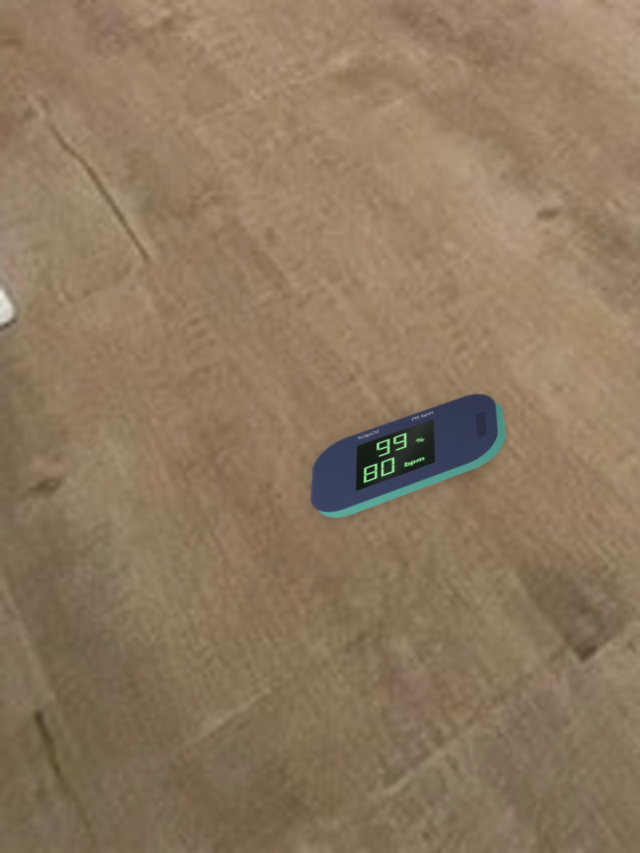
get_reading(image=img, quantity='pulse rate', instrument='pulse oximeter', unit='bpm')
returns 80 bpm
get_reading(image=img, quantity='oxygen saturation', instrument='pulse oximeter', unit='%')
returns 99 %
